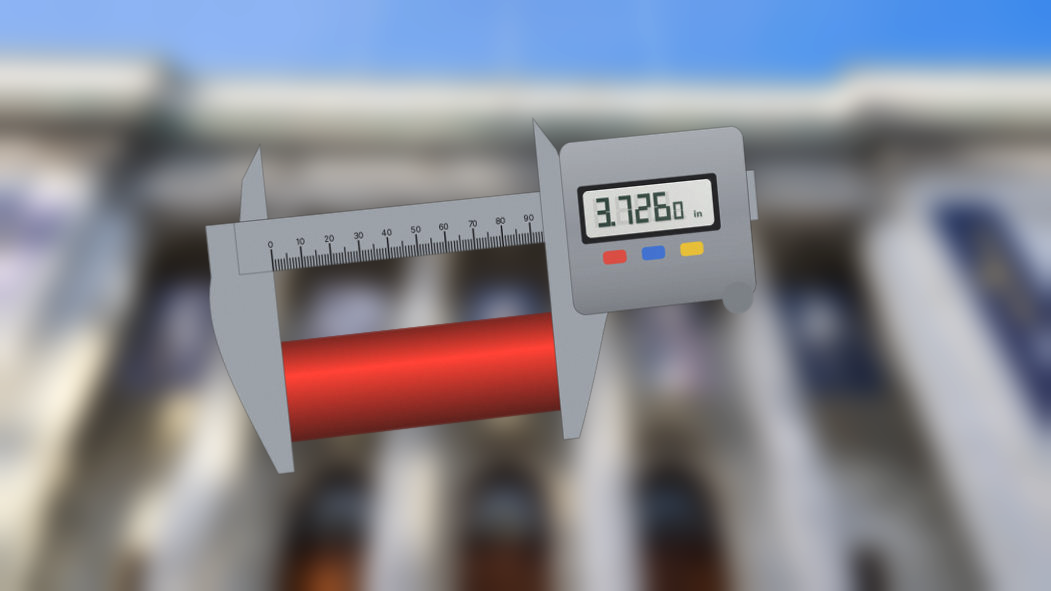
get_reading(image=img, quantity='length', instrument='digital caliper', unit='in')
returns 3.7260 in
